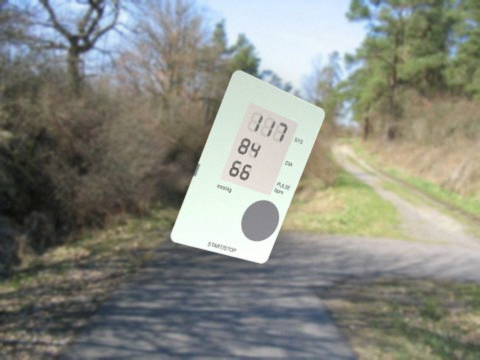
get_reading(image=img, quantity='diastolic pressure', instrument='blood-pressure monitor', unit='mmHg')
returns 84 mmHg
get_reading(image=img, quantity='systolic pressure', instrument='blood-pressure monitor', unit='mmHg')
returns 117 mmHg
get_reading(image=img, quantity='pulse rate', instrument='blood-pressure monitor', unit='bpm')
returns 66 bpm
